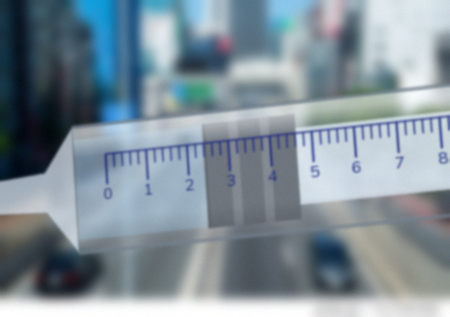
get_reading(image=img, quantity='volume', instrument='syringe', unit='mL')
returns 2.4 mL
